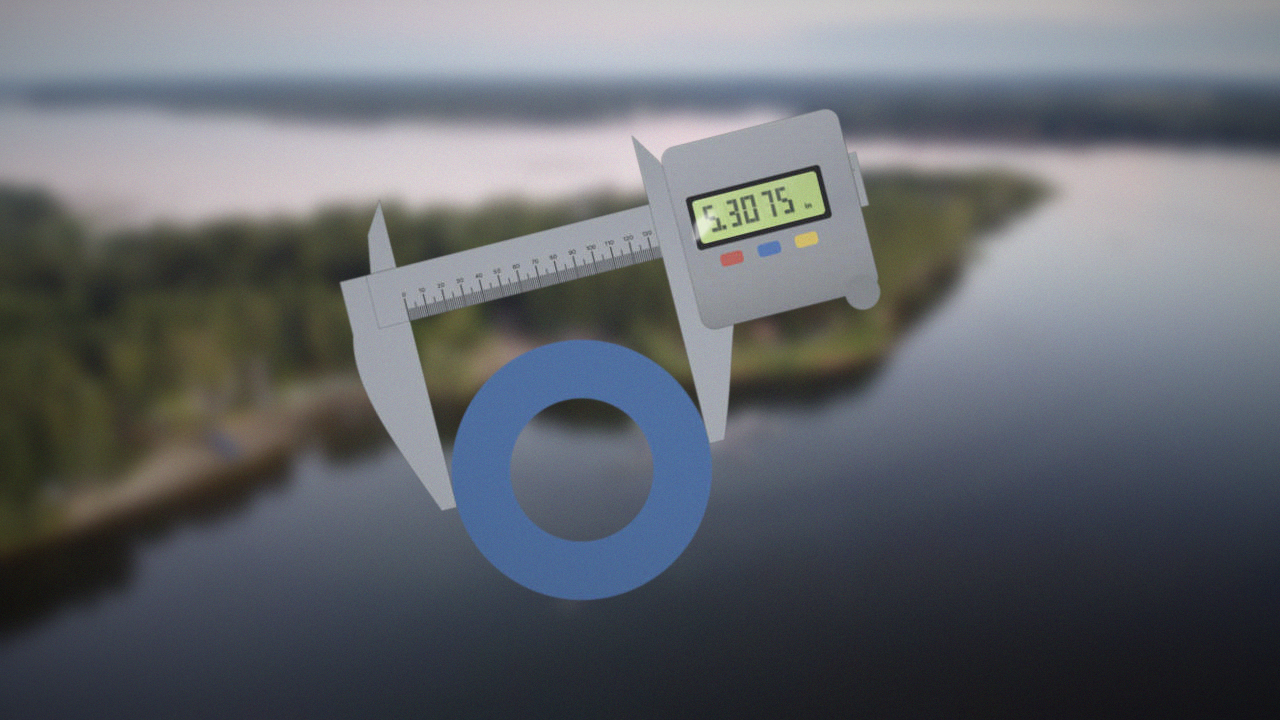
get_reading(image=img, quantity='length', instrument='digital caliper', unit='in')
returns 5.3075 in
